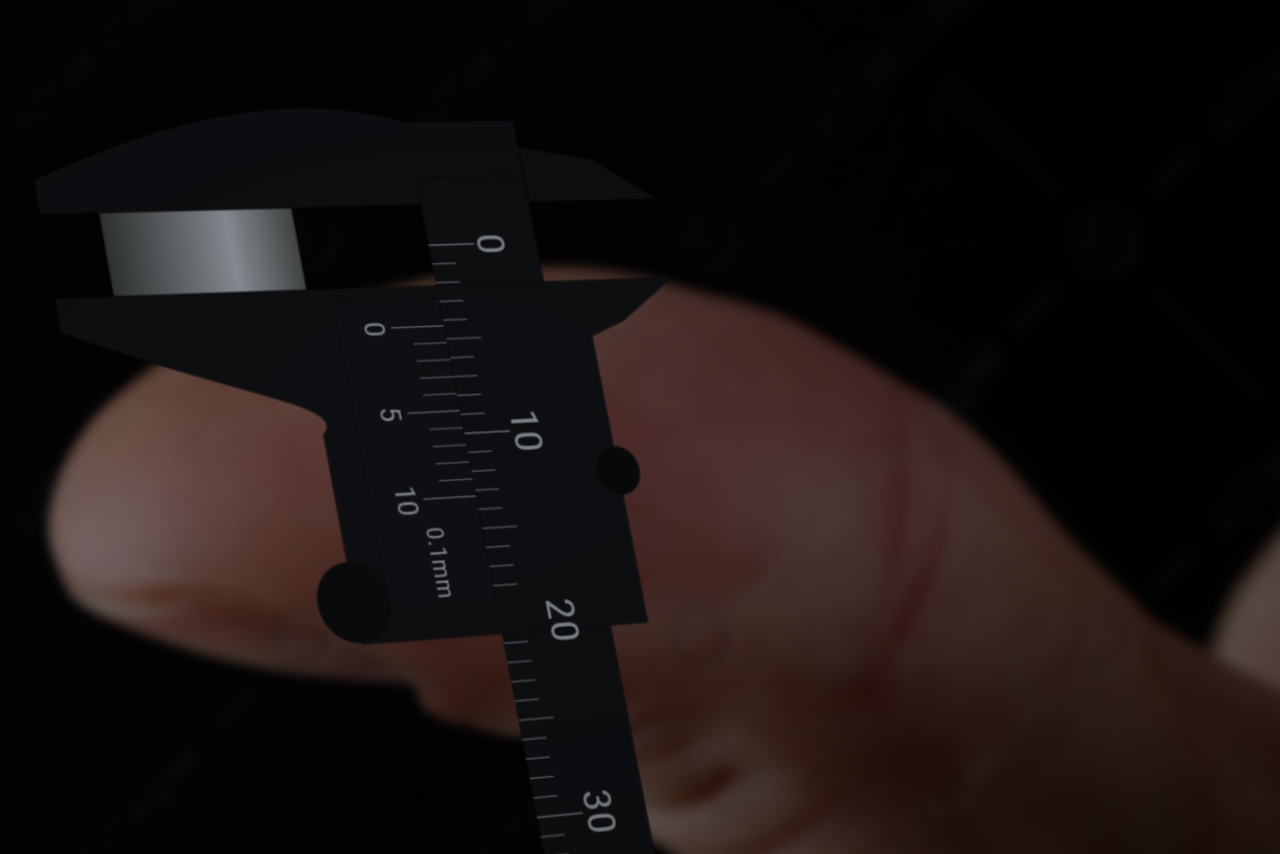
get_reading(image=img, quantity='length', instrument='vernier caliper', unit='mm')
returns 4.3 mm
